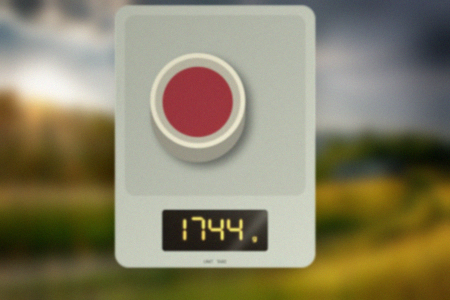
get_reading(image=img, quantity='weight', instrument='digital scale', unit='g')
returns 1744 g
